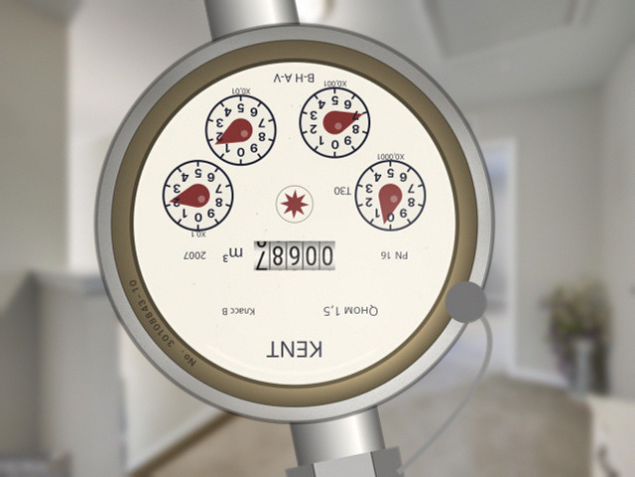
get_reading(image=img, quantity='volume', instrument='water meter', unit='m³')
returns 687.2170 m³
